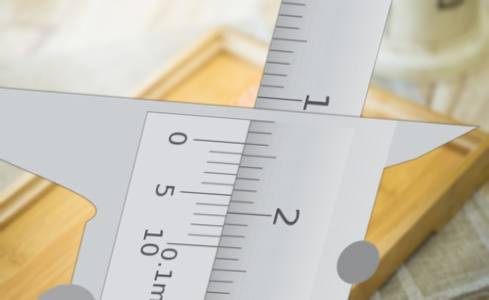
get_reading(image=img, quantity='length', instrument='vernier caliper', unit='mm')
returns 14.0 mm
